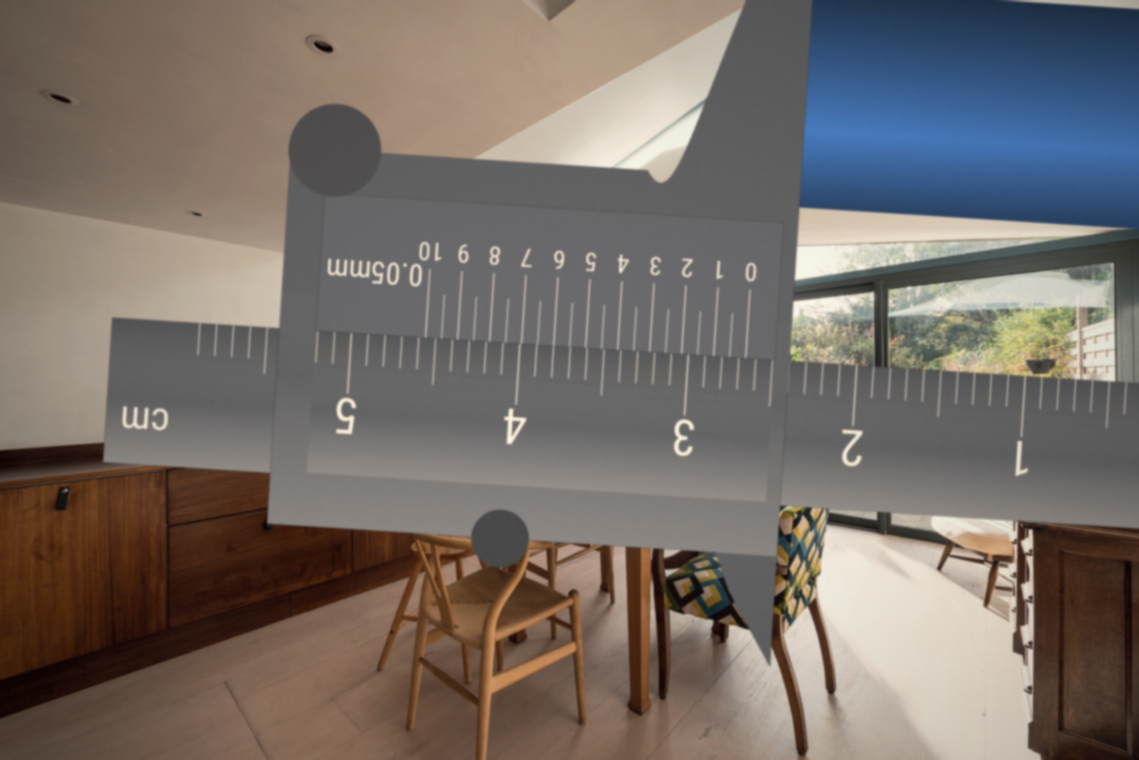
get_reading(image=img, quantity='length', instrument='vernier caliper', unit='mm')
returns 26.6 mm
